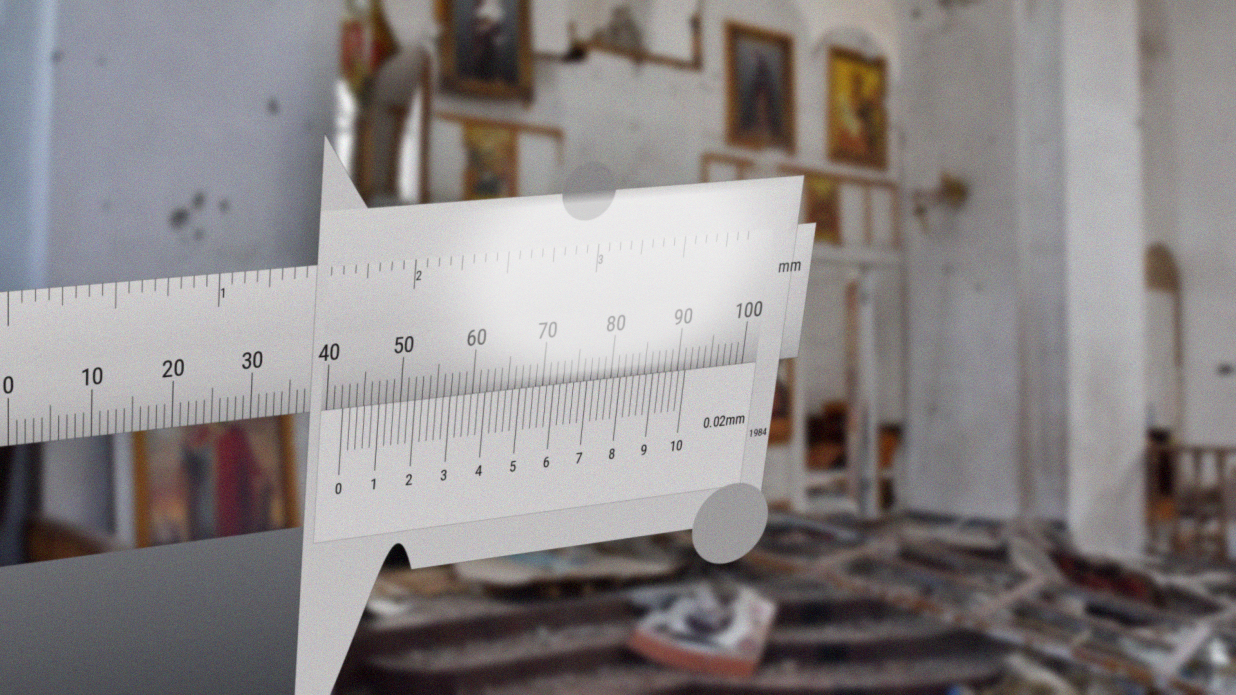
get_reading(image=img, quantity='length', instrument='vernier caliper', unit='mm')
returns 42.2 mm
